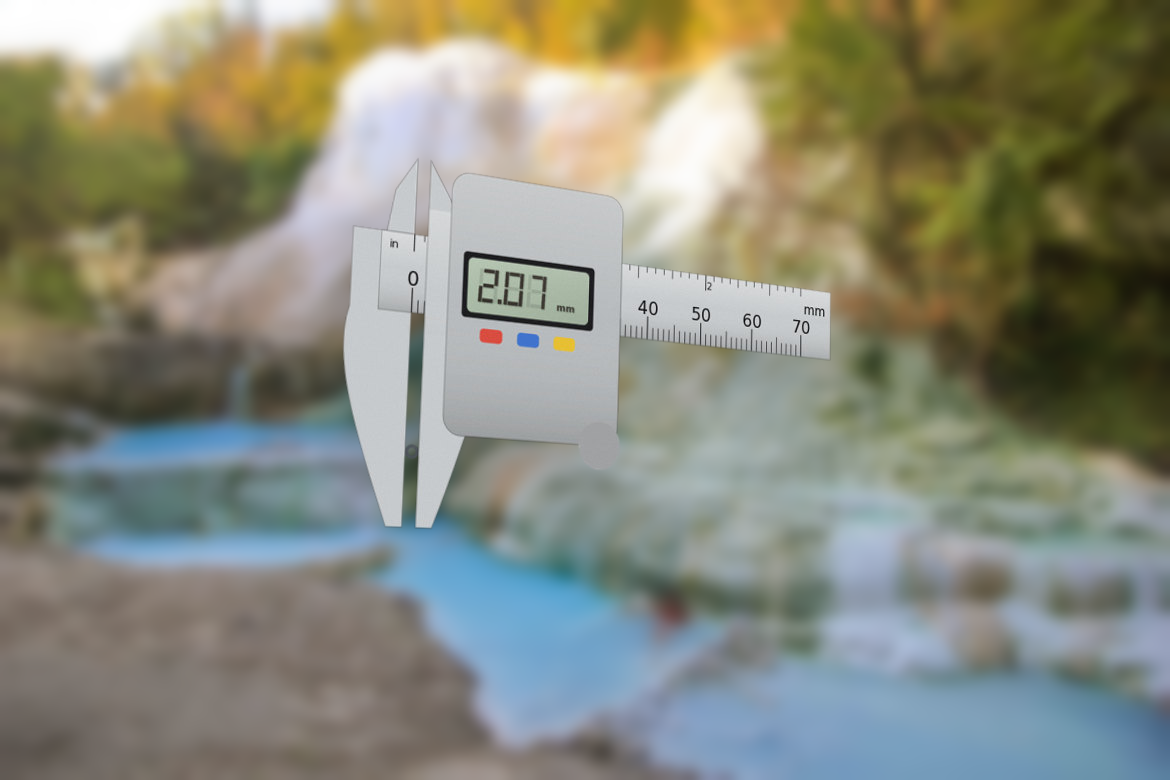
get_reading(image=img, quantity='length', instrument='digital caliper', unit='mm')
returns 2.07 mm
